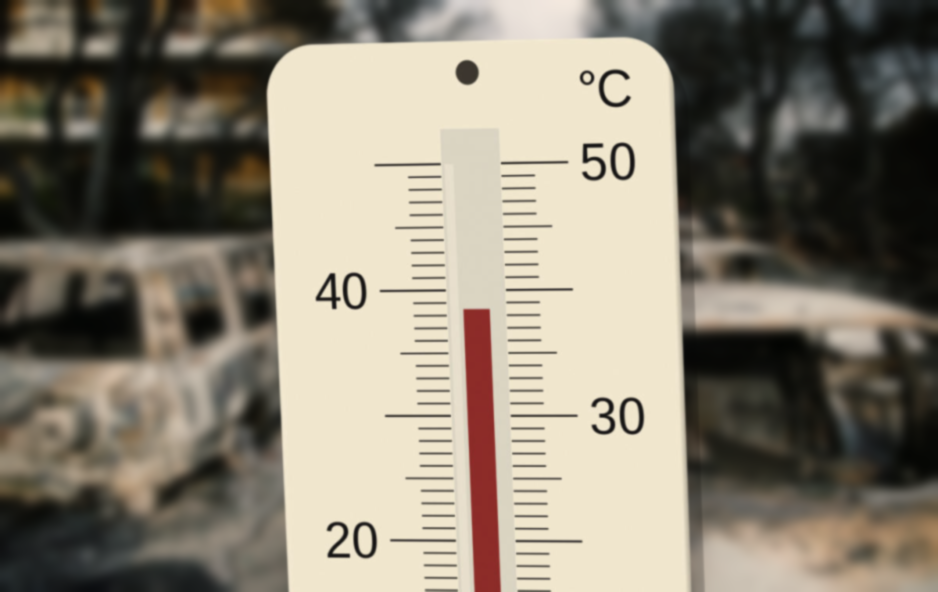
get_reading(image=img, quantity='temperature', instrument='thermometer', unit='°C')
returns 38.5 °C
